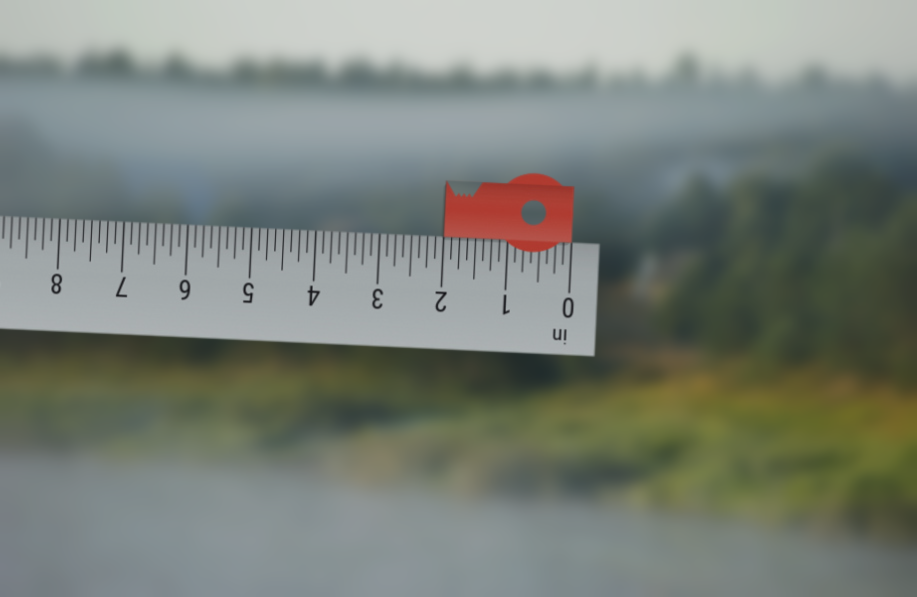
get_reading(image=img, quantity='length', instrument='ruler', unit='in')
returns 2 in
